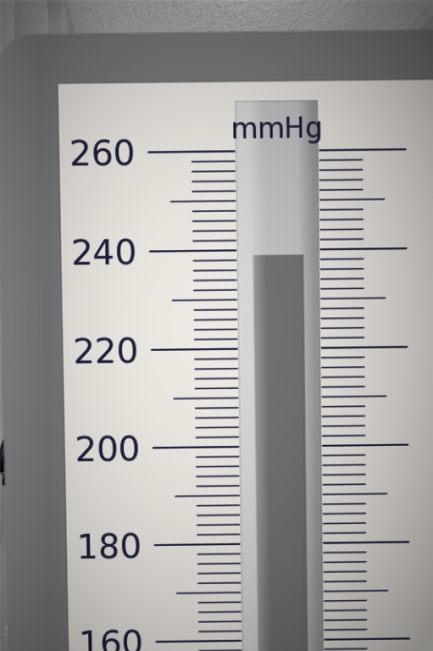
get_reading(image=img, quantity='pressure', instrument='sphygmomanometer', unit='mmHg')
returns 239 mmHg
